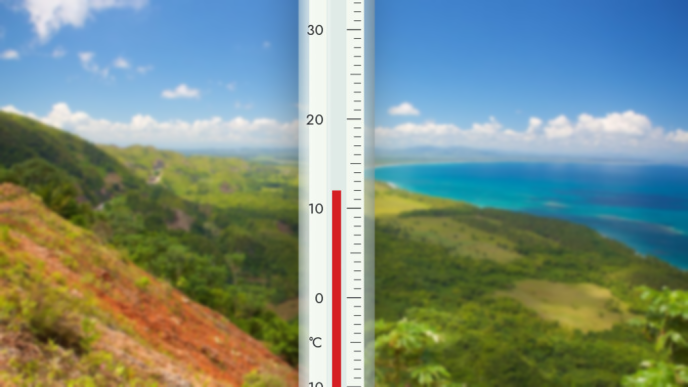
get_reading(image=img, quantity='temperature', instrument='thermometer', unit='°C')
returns 12 °C
